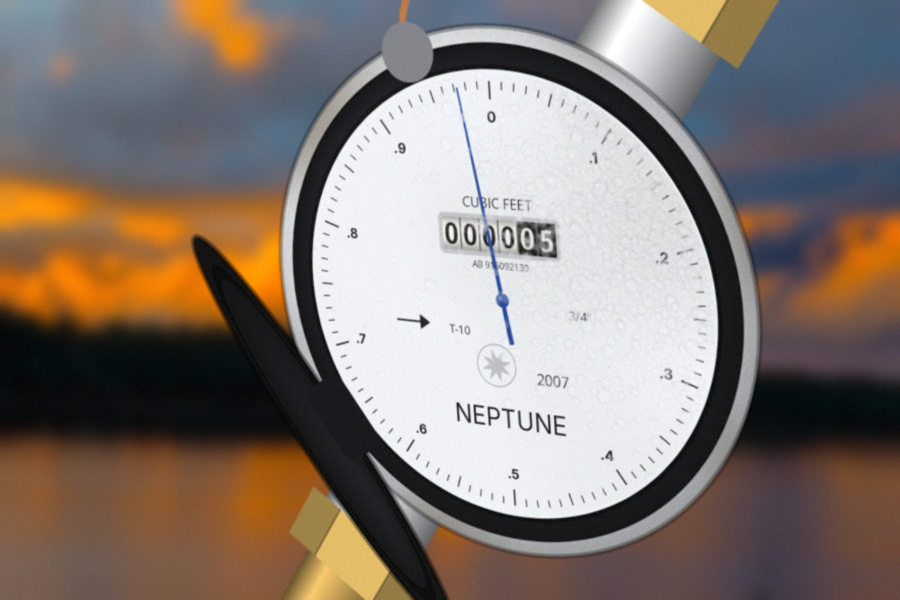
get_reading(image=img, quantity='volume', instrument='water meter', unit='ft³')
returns 4.97 ft³
